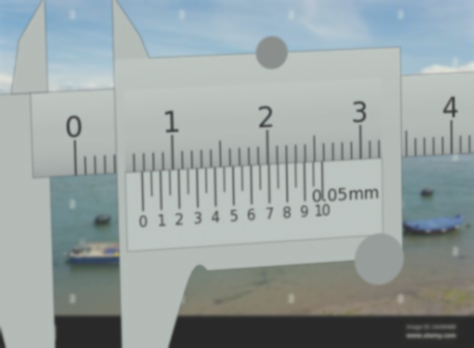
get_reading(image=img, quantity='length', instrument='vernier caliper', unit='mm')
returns 6.8 mm
